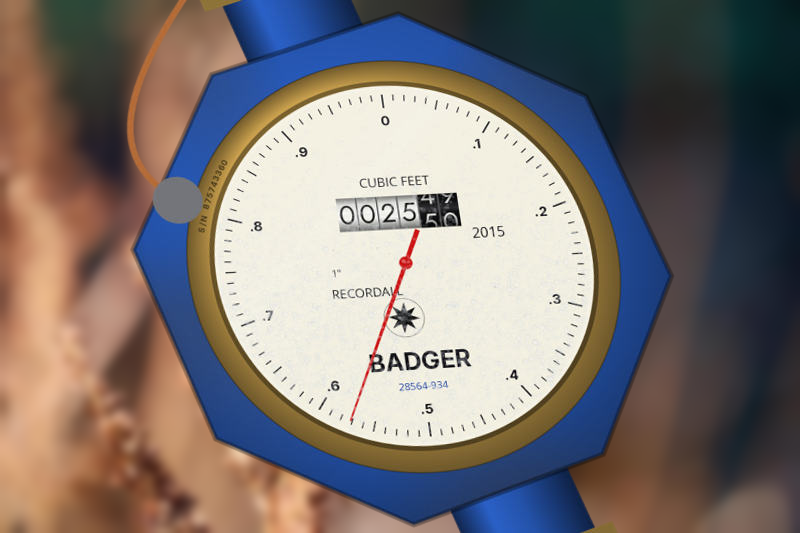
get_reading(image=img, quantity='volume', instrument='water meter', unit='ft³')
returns 2549.57 ft³
